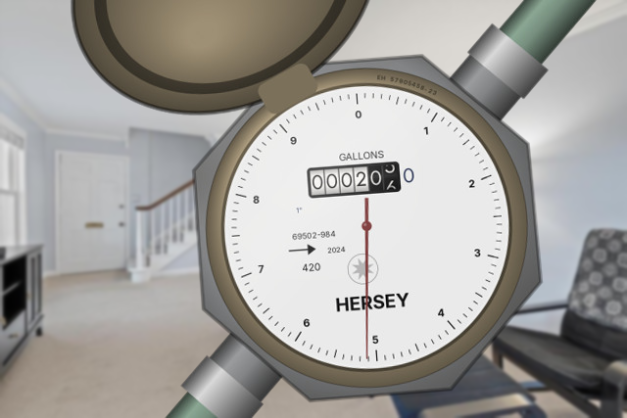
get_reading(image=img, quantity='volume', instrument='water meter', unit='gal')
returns 2055.1 gal
